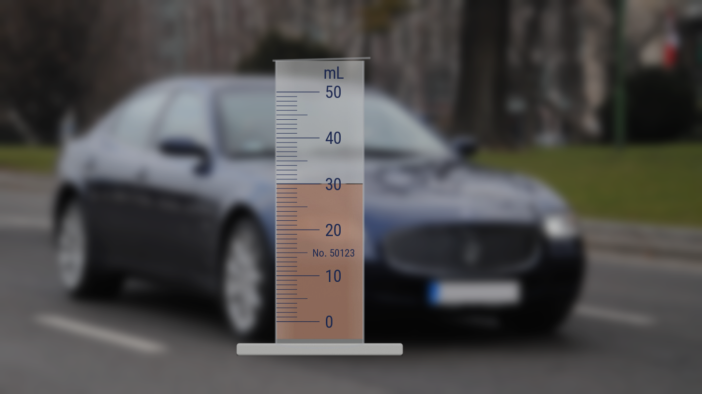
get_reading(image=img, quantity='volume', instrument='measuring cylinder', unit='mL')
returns 30 mL
